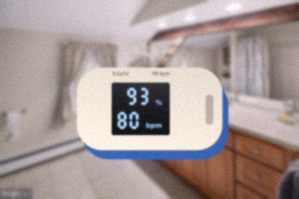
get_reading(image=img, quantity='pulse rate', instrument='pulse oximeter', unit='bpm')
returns 80 bpm
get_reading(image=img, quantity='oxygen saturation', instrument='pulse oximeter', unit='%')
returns 93 %
